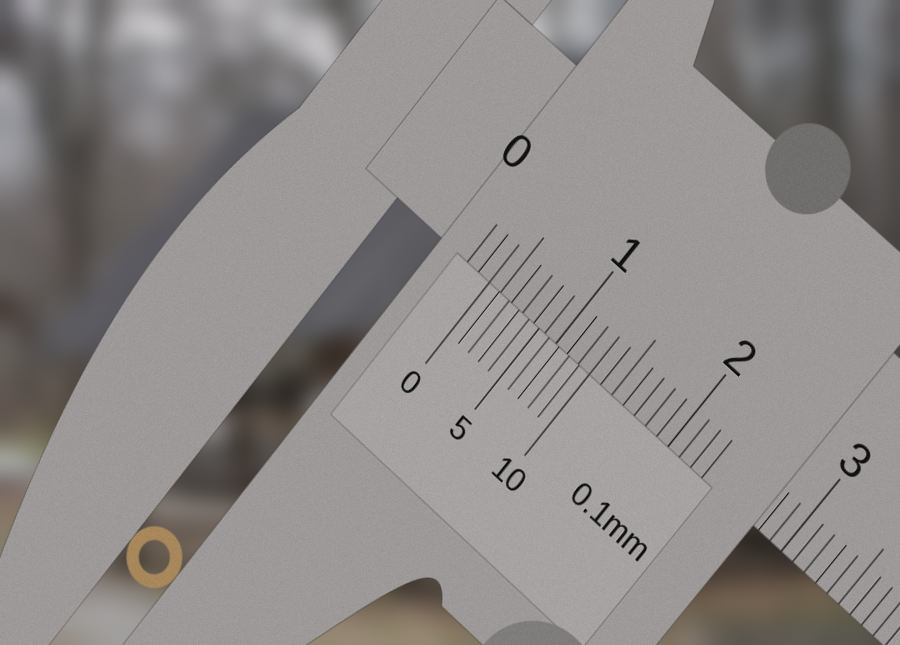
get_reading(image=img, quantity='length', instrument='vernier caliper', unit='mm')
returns 4.0 mm
